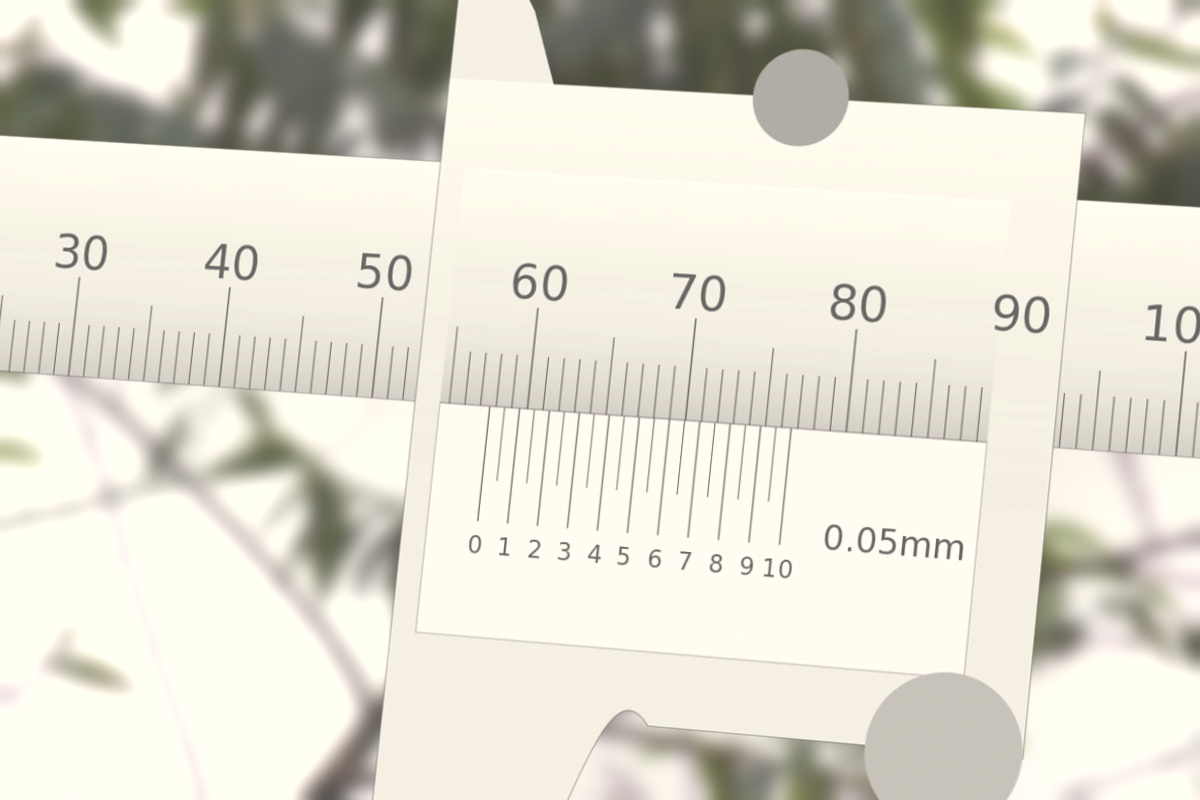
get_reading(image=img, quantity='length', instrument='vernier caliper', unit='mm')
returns 57.6 mm
